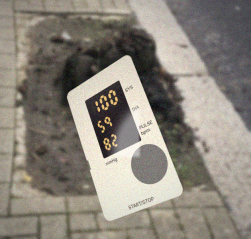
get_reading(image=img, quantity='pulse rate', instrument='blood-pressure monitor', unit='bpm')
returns 82 bpm
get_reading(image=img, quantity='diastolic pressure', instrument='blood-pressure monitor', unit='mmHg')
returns 59 mmHg
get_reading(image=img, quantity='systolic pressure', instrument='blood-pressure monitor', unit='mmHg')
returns 100 mmHg
